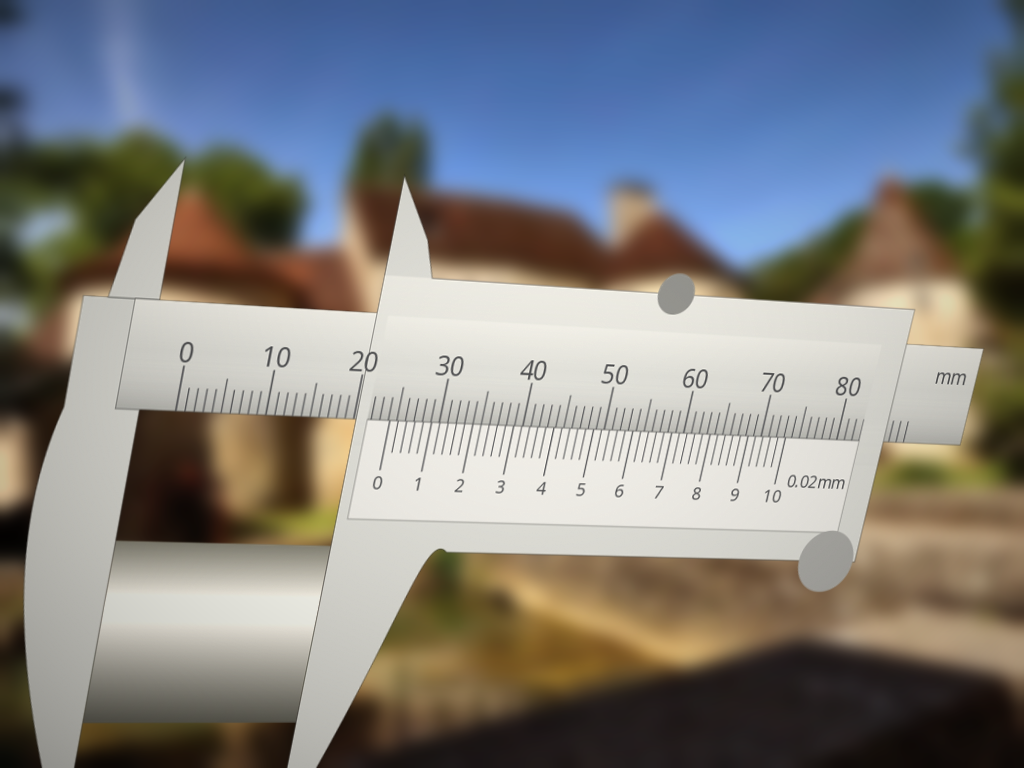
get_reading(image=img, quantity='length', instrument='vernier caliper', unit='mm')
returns 24.2 mm
